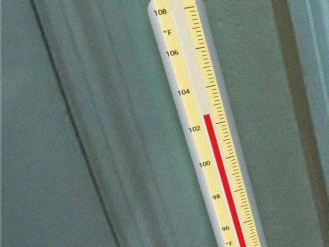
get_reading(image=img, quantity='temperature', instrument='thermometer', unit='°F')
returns 102.6 °F
